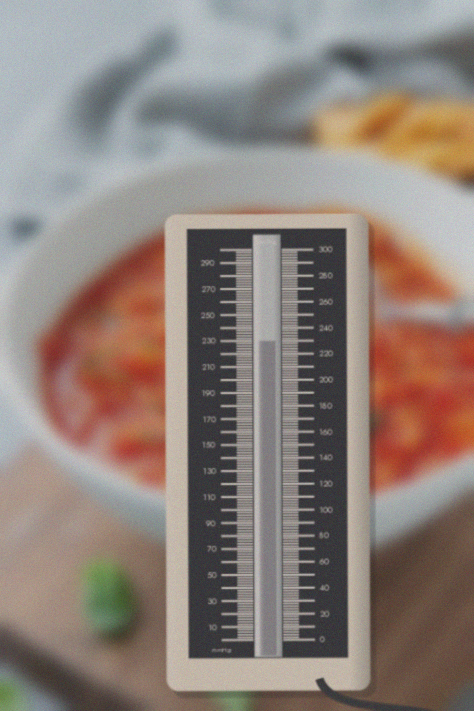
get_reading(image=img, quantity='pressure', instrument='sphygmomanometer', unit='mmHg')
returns 230 mmHg
